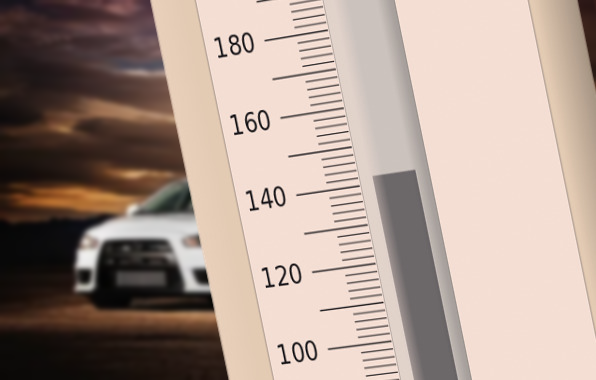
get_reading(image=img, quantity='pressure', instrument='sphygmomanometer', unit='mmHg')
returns 142 mmHg
